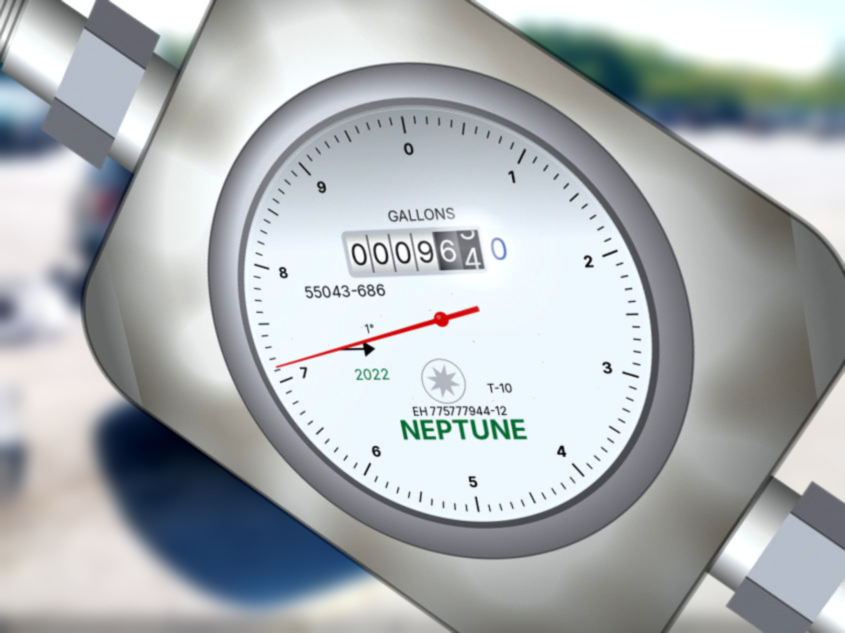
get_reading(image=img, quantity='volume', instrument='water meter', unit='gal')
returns 9637.1 gal
